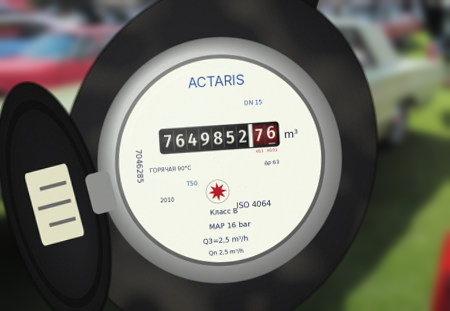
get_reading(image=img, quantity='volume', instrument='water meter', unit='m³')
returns 7649852.76 m³
